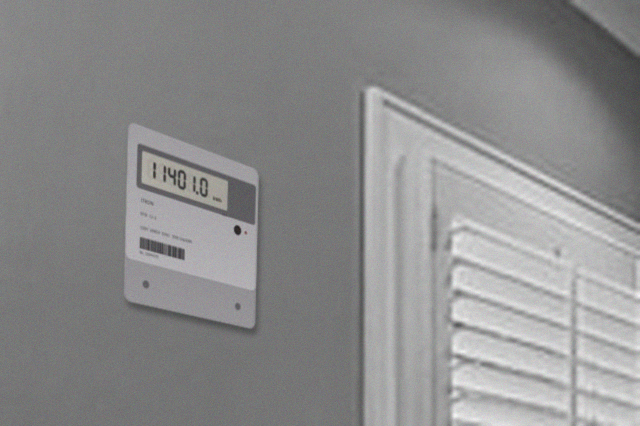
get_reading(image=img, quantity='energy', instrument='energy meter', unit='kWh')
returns 11401.0 kWh
